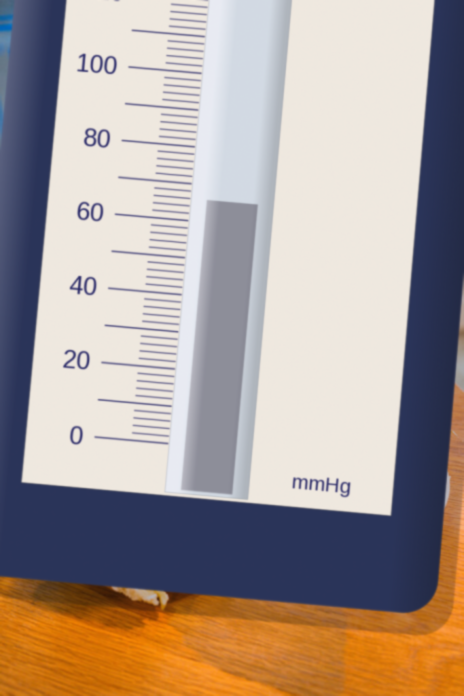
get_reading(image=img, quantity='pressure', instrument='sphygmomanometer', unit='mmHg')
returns 66 mmHg
